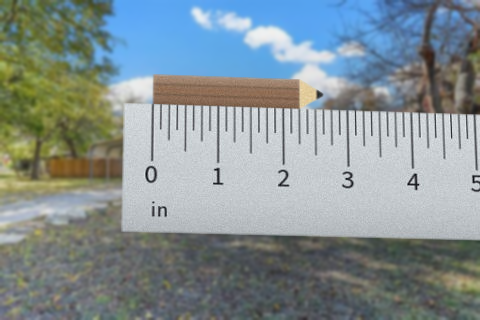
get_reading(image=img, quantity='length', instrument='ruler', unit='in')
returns 2.625 in
